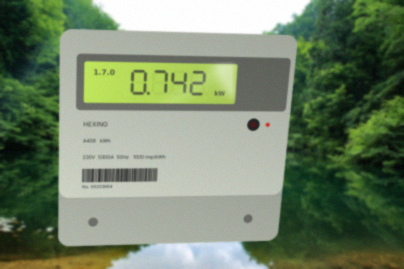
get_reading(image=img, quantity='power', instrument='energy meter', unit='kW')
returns 0.742 kW
